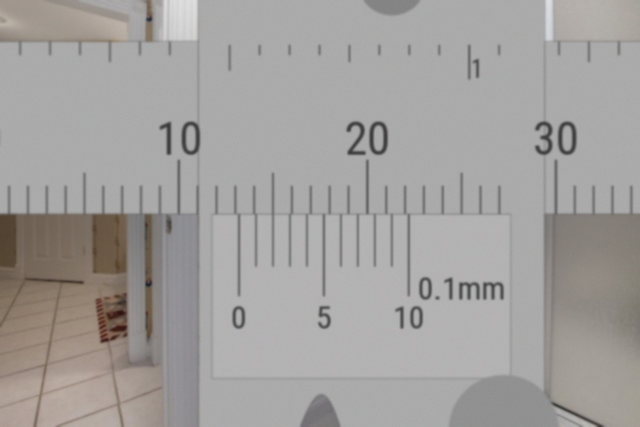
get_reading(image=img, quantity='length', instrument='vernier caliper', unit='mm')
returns 13.2 mm
